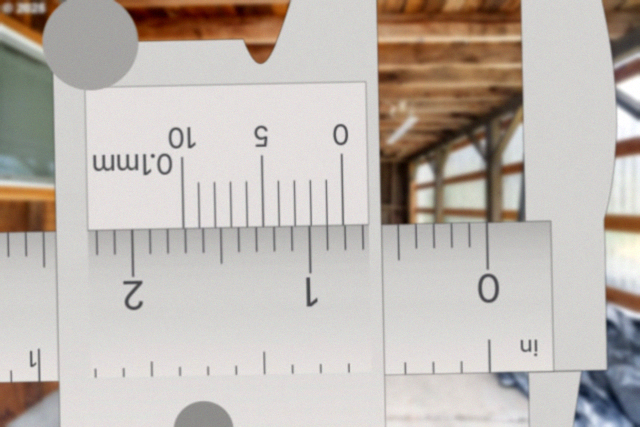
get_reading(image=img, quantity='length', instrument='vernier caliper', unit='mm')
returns 8.1 mm
